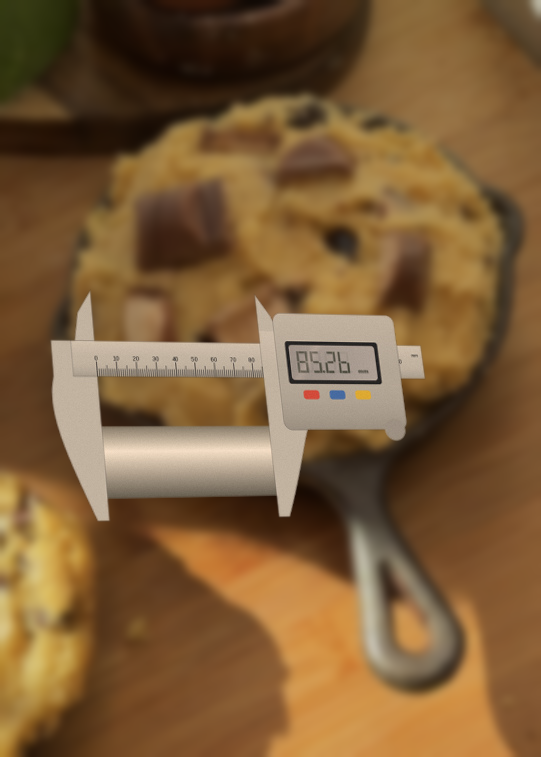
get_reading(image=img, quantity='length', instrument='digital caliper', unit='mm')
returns 85.26 mm
